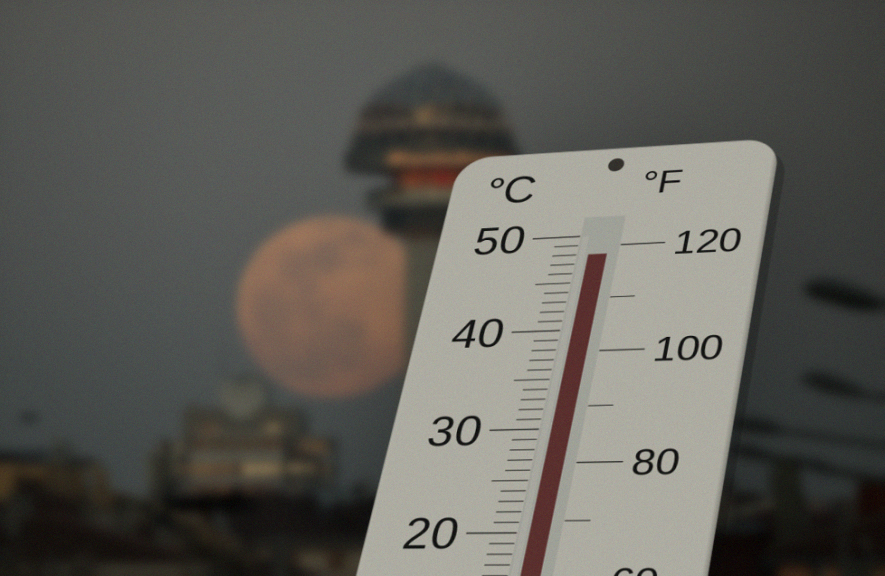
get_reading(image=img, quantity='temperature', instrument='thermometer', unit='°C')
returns 48 °C
